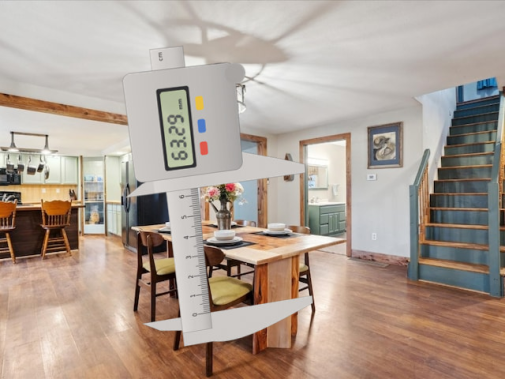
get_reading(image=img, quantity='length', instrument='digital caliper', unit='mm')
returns 63.29 mm
